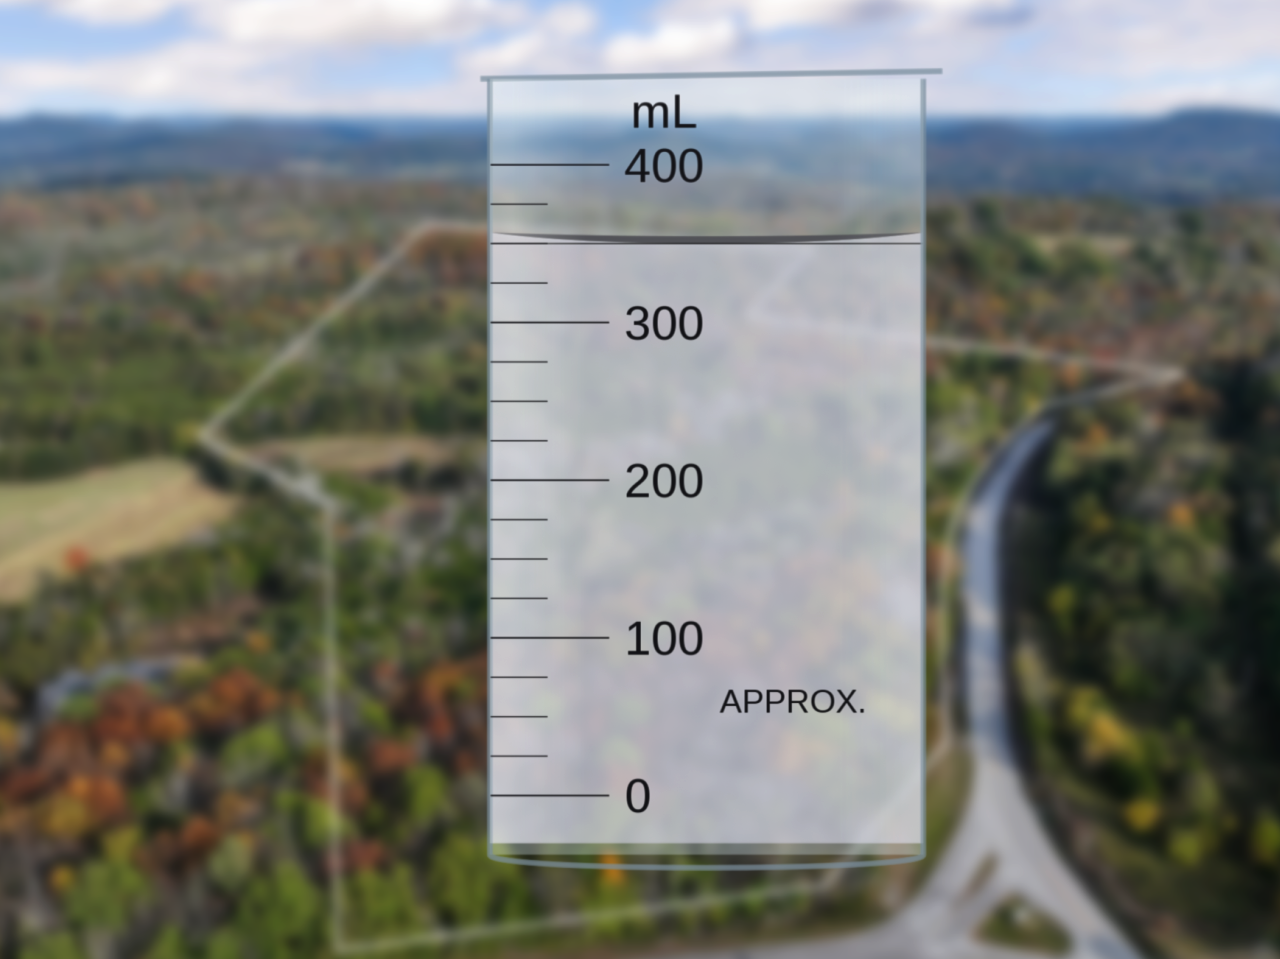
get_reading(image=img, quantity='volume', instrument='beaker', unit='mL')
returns 350 mL
